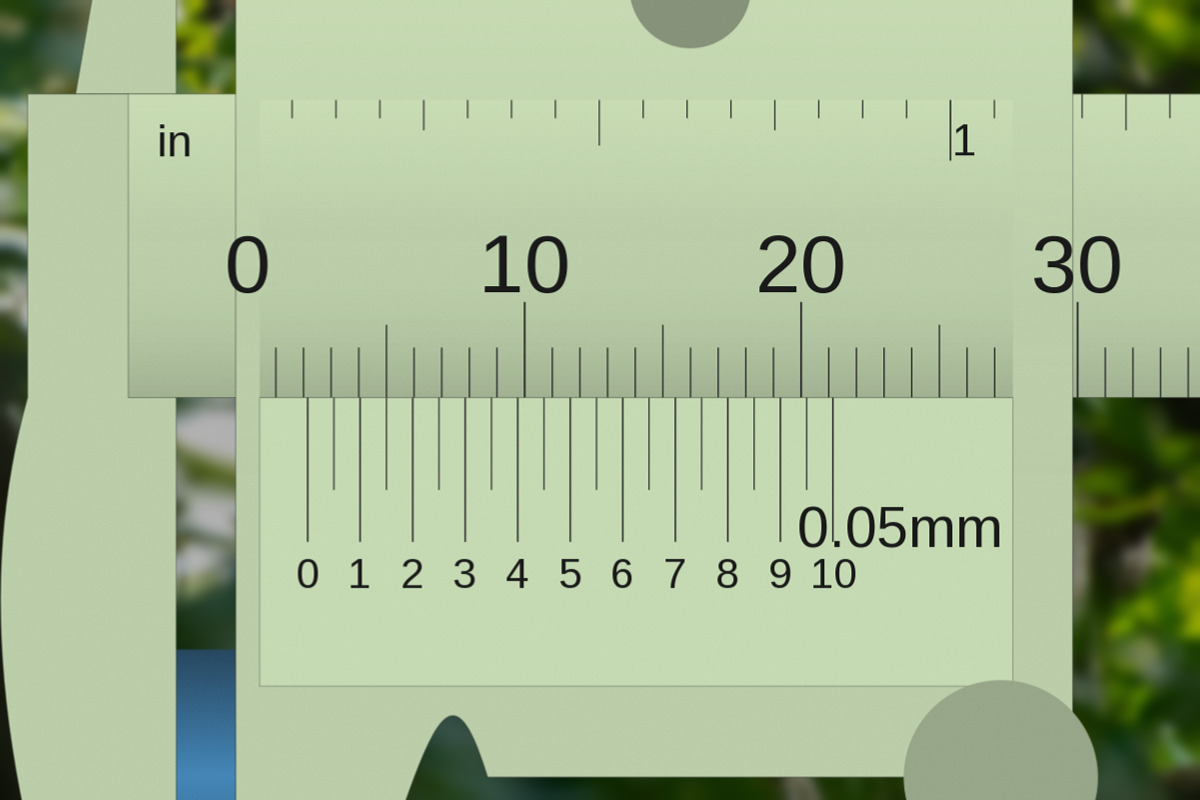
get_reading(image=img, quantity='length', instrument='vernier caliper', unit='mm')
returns 2.15 mm
